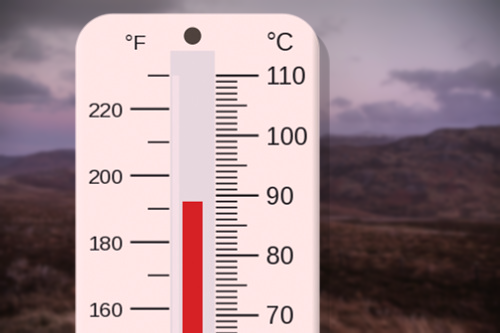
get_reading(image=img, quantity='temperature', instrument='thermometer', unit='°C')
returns 89 °C
